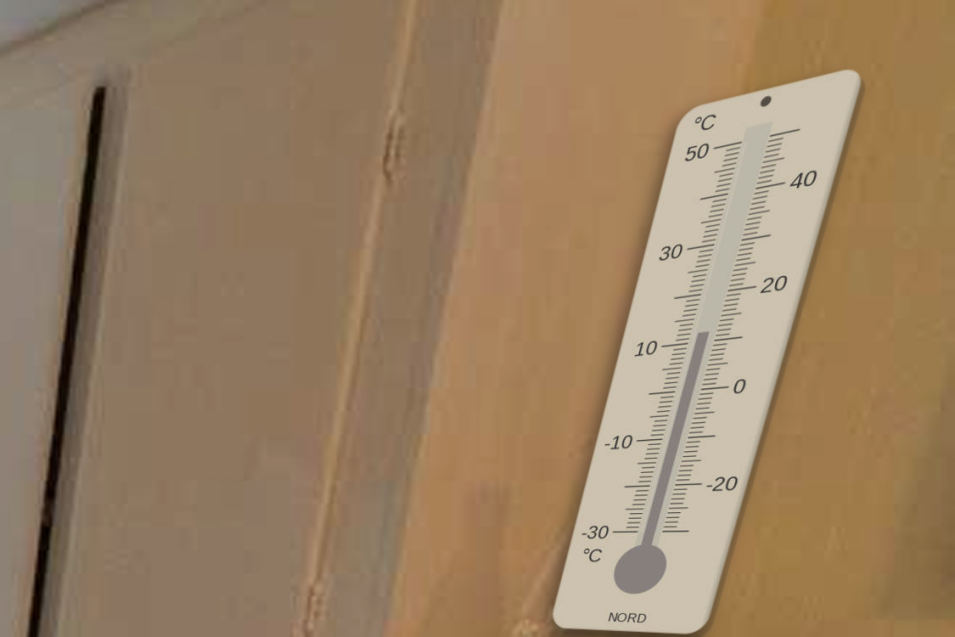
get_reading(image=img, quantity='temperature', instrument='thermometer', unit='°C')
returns 12 °C
